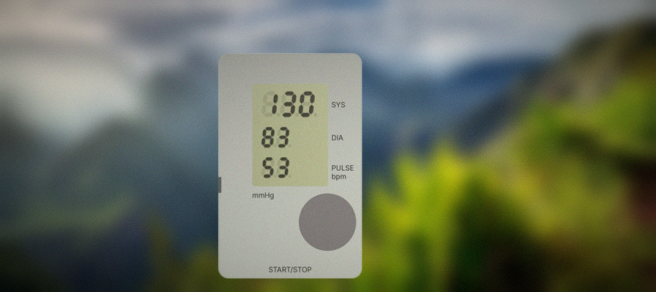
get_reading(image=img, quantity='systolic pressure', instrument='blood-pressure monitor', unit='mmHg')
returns 130 mmHg
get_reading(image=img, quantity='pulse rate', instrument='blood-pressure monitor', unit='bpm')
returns 53 bpm
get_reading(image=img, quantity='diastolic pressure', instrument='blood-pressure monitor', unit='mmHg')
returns 83 mmHg
